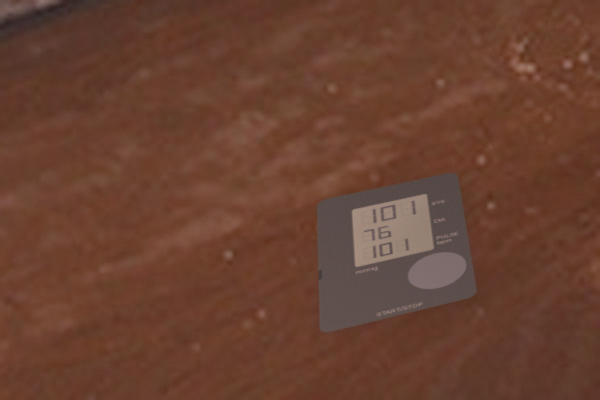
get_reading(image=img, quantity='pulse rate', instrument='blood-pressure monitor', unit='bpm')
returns 101 bpm
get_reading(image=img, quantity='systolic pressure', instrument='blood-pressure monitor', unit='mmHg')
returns 101 mmHg
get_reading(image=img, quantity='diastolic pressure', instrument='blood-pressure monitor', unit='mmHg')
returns 76 mmHg
